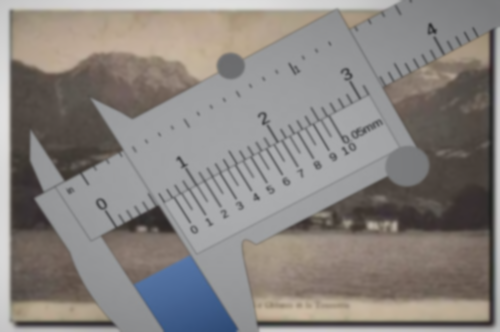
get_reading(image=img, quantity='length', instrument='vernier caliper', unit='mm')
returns 7.2 mm
